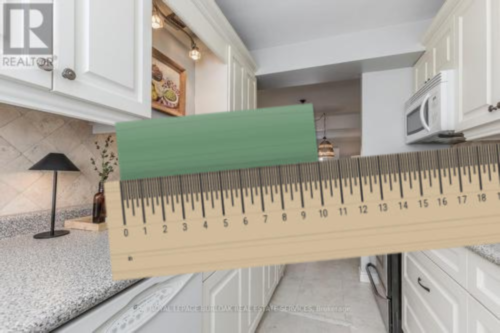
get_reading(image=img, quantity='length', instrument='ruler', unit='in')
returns 10 in
